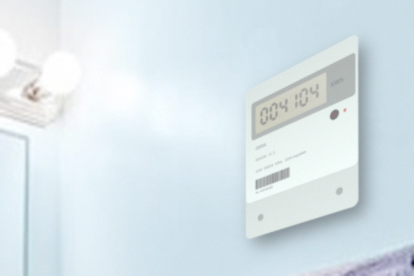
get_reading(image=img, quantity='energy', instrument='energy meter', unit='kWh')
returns 4104 kWh
